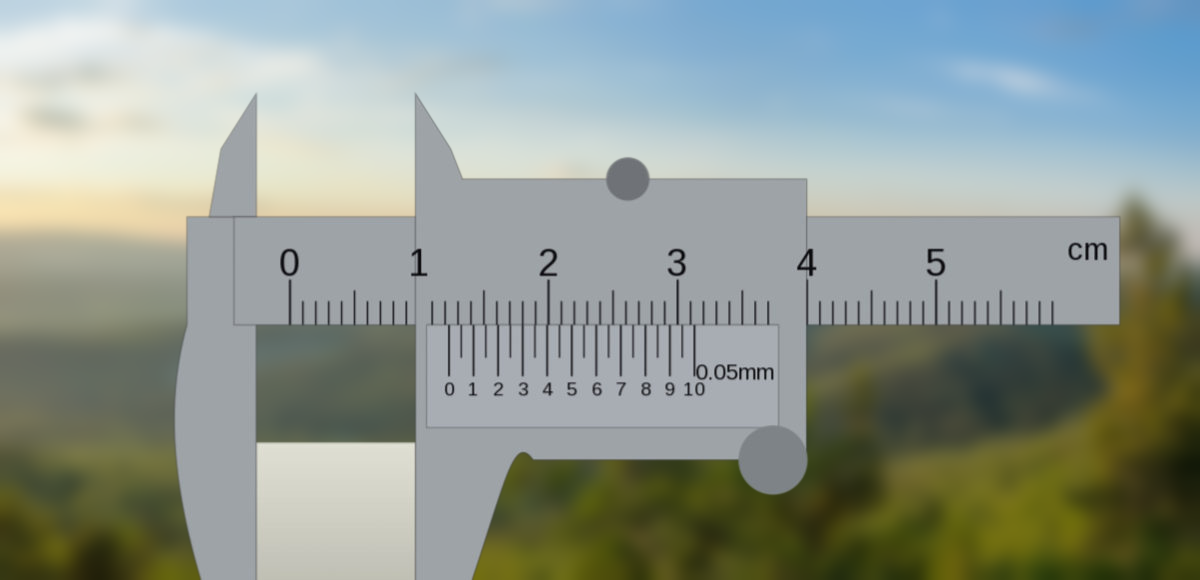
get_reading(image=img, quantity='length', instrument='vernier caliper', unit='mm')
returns 12.3 mm
